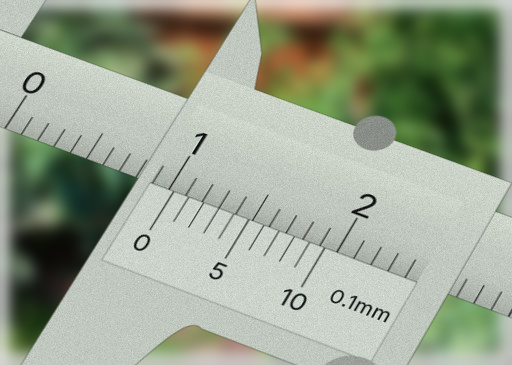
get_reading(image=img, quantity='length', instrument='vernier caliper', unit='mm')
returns 10.3 mm
